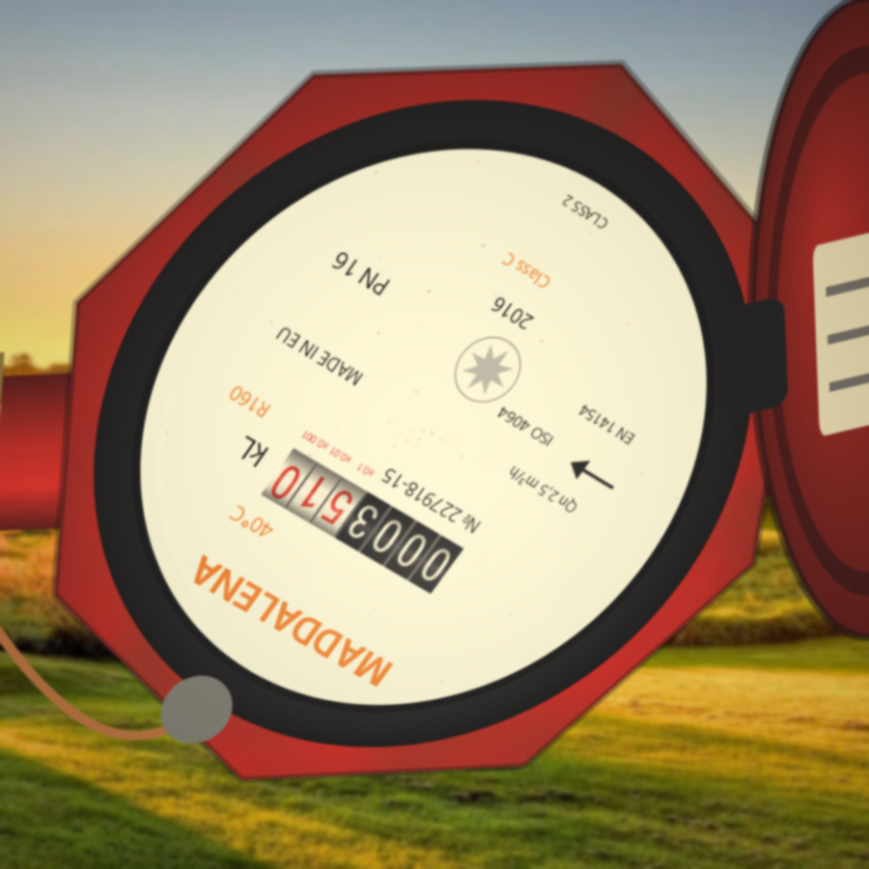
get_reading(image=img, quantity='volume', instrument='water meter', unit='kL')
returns 3.510 kL
